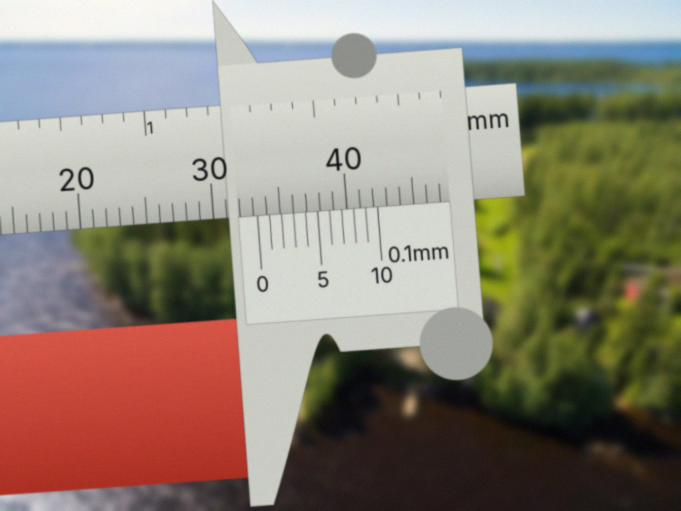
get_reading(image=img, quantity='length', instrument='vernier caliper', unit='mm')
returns 33.3 mm
